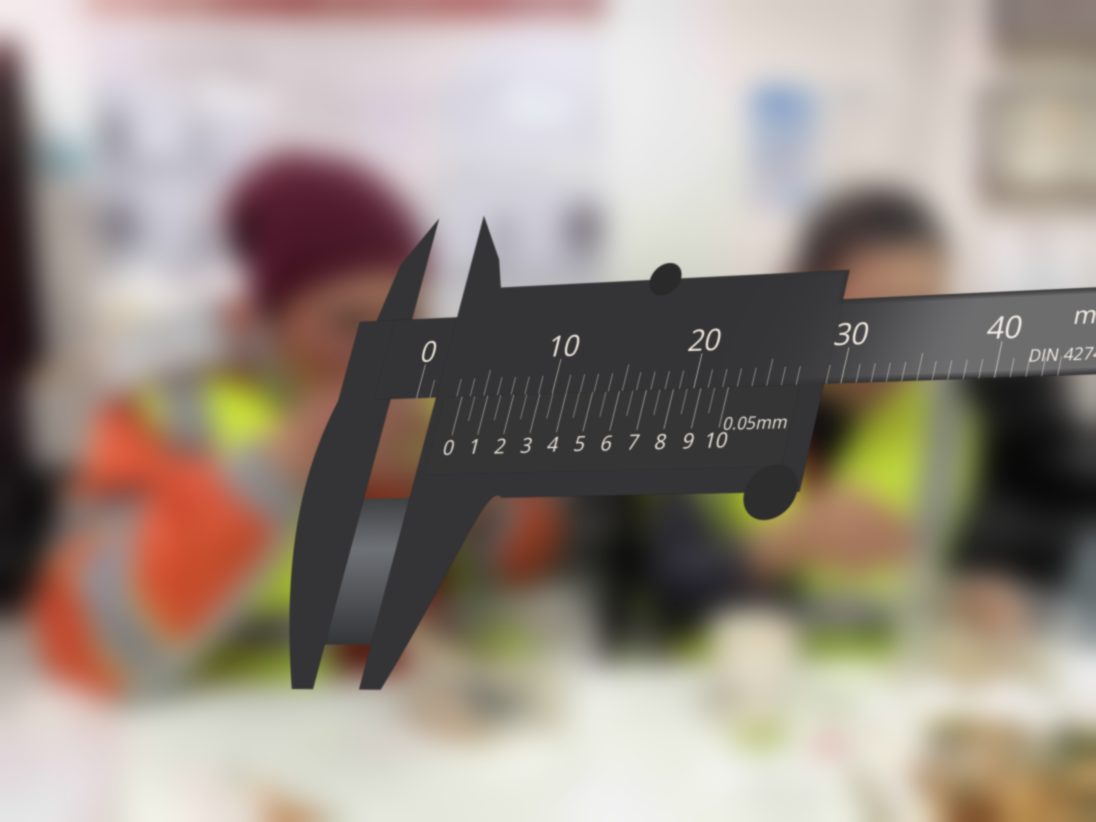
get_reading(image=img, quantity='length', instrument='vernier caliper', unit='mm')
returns 3.4 mm
